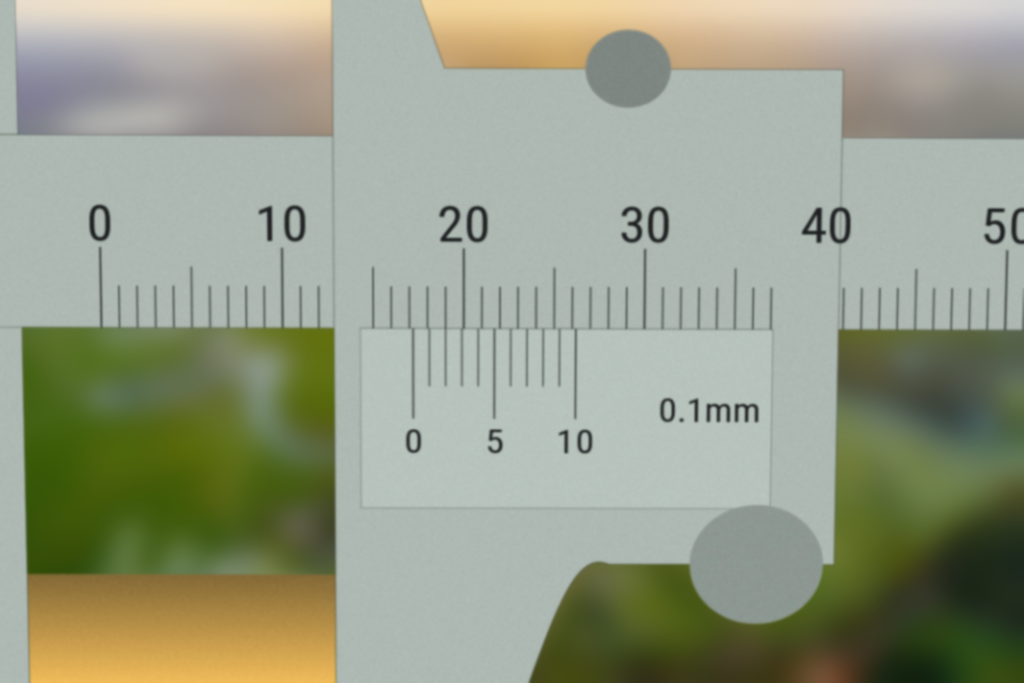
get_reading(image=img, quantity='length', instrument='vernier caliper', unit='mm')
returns 17.2 mm
